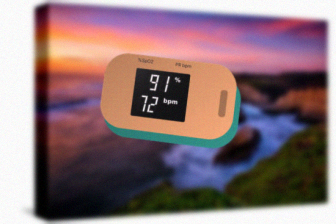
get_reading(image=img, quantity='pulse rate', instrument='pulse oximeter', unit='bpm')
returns 72 bpm
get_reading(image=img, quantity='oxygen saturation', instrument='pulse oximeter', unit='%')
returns 91 %
